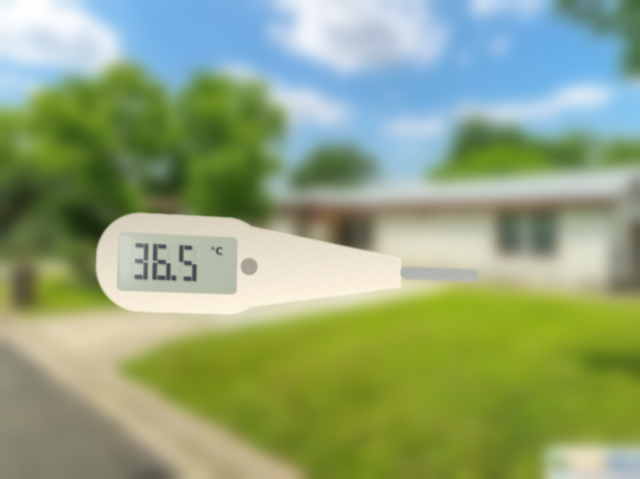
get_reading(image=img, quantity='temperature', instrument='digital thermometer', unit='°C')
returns 36.5 °C
